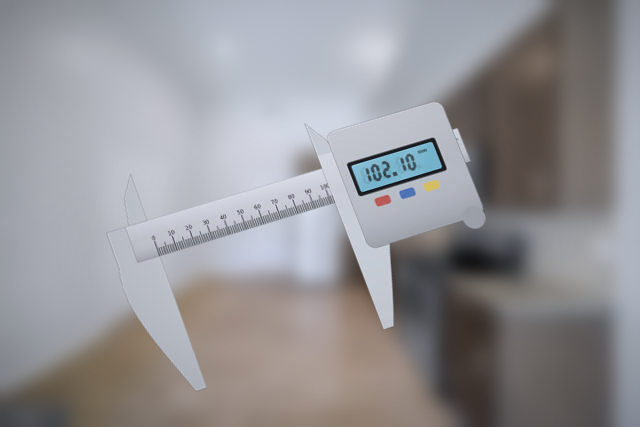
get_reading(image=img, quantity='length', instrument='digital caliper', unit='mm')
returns 102.10 mm
